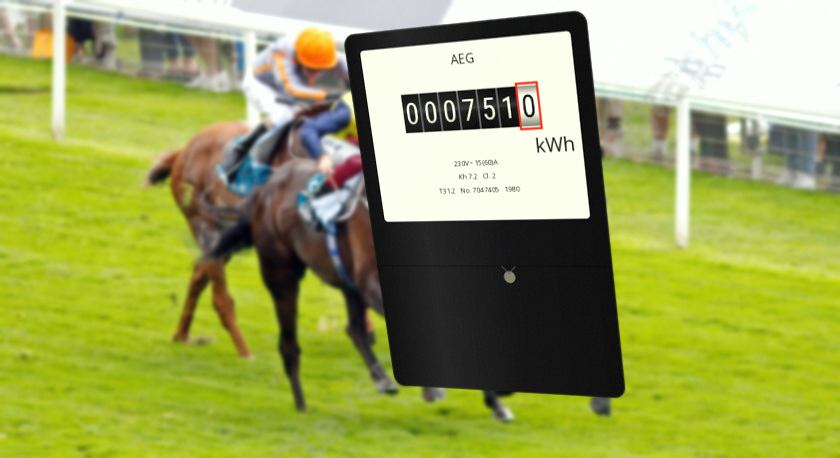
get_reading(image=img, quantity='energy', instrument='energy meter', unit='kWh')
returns 751.0 kWh
